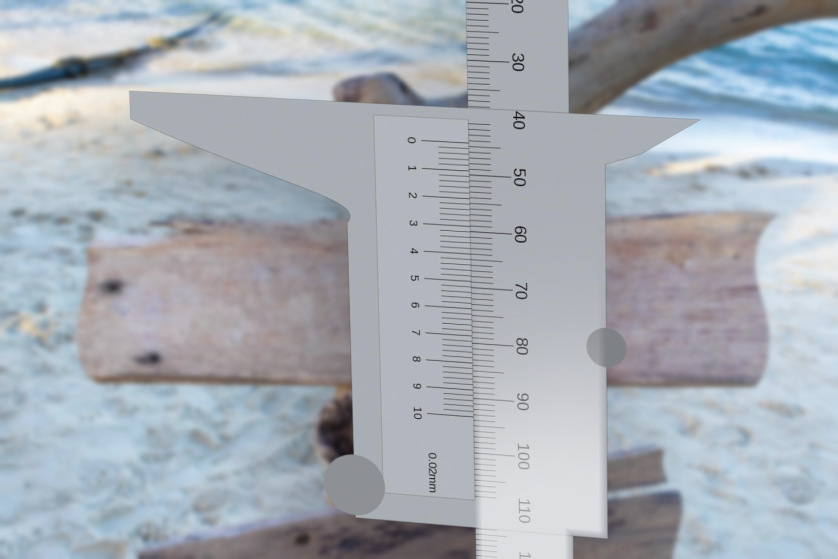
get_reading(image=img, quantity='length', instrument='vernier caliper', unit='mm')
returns 44.4 mm
